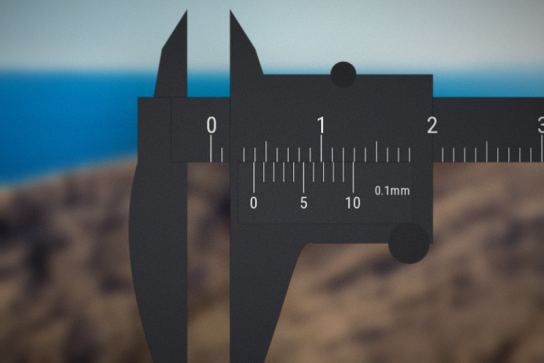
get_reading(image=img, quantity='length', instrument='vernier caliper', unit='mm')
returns 3.9 mm
